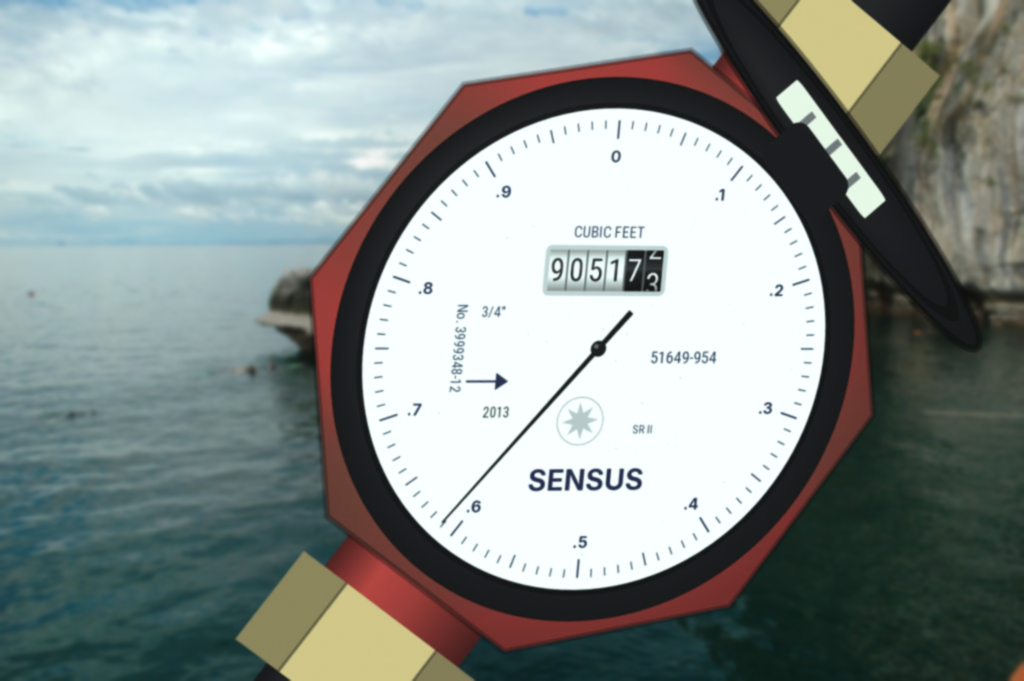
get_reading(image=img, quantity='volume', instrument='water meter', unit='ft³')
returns 905172.61 ft³
